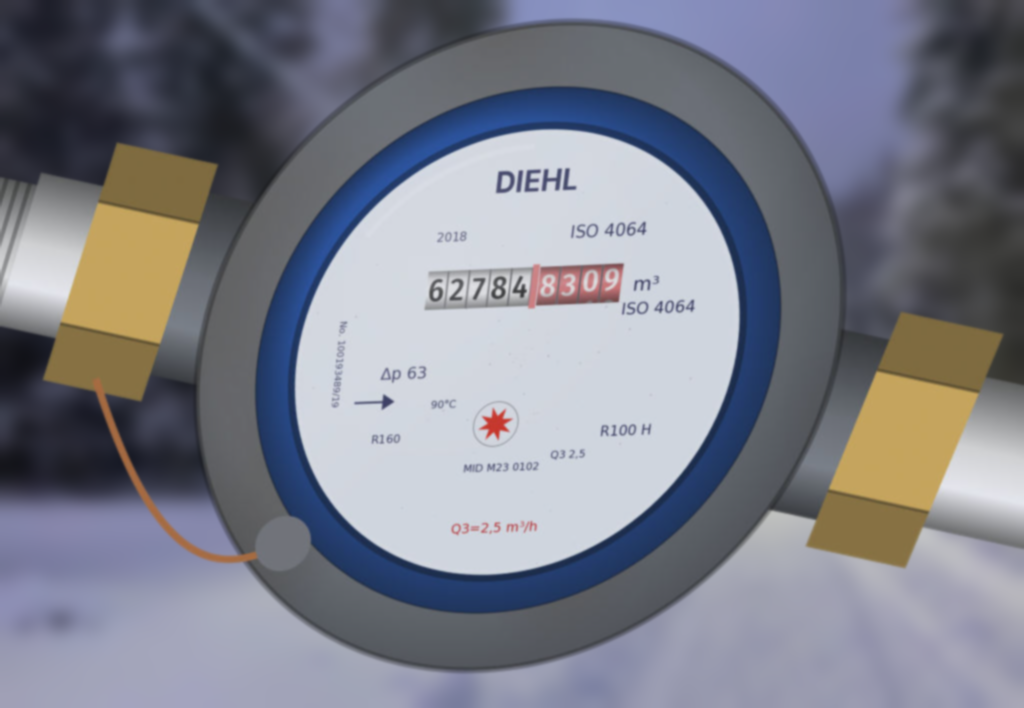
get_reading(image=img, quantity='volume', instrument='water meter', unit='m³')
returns 62784.8309 m³
